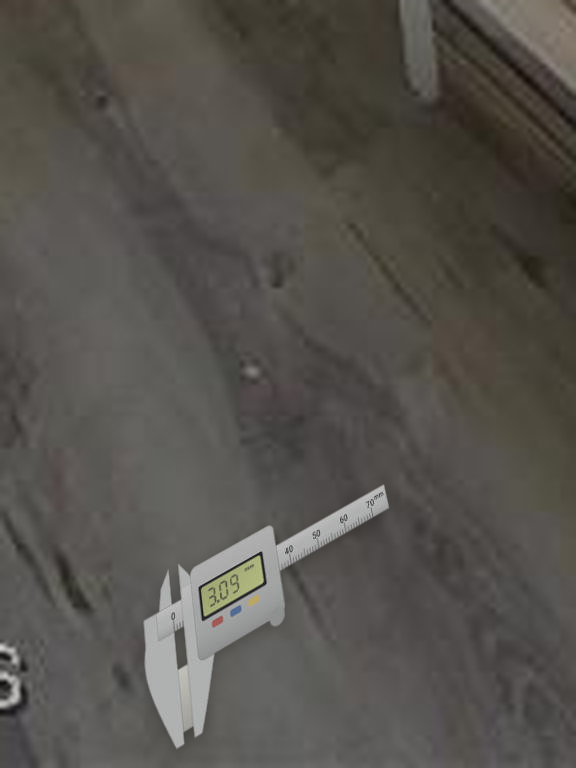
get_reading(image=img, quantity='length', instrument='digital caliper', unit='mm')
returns 3.09 mm
